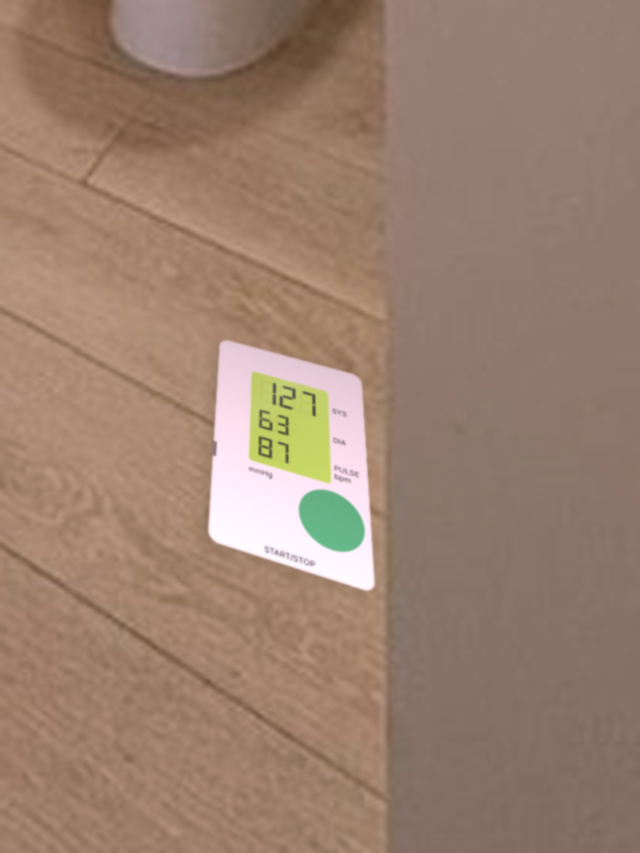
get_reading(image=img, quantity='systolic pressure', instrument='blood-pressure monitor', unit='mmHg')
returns 127 mmHg
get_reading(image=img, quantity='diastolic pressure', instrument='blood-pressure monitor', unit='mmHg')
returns 63 mmHg
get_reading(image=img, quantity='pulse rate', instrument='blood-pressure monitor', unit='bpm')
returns 87 bpm
